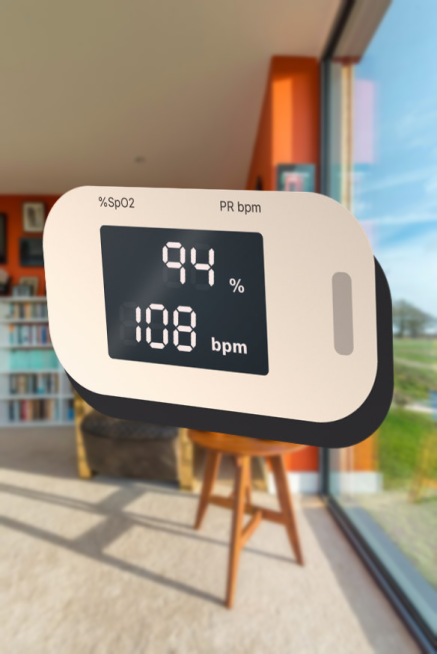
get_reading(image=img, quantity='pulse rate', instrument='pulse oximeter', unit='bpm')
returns 108 bpm
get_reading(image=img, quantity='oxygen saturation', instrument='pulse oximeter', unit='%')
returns 94 %
